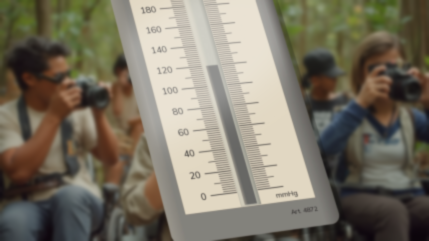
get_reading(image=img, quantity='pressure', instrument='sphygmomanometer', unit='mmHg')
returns 120 mmHg
